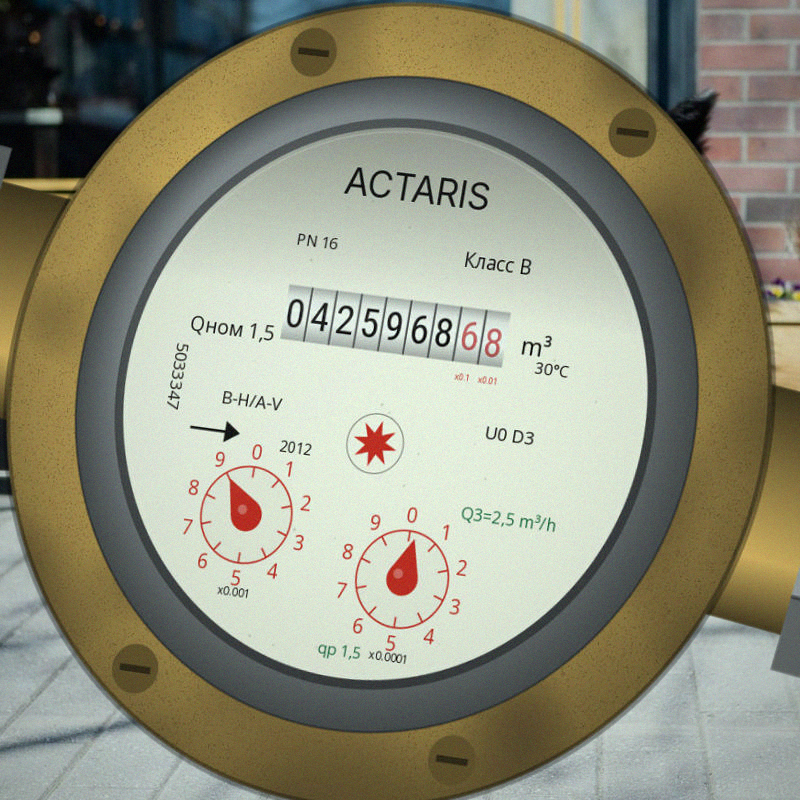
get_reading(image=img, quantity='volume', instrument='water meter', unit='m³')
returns 425968.6790 m³
